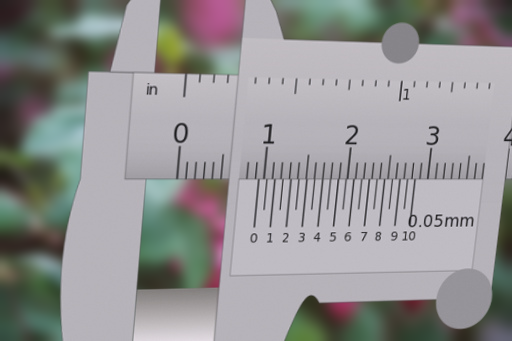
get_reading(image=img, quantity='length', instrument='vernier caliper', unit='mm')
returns 9.4 mm
